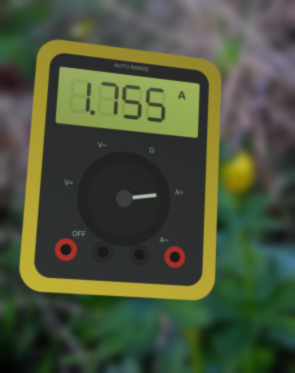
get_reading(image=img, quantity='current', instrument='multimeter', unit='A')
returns 1.755 A
